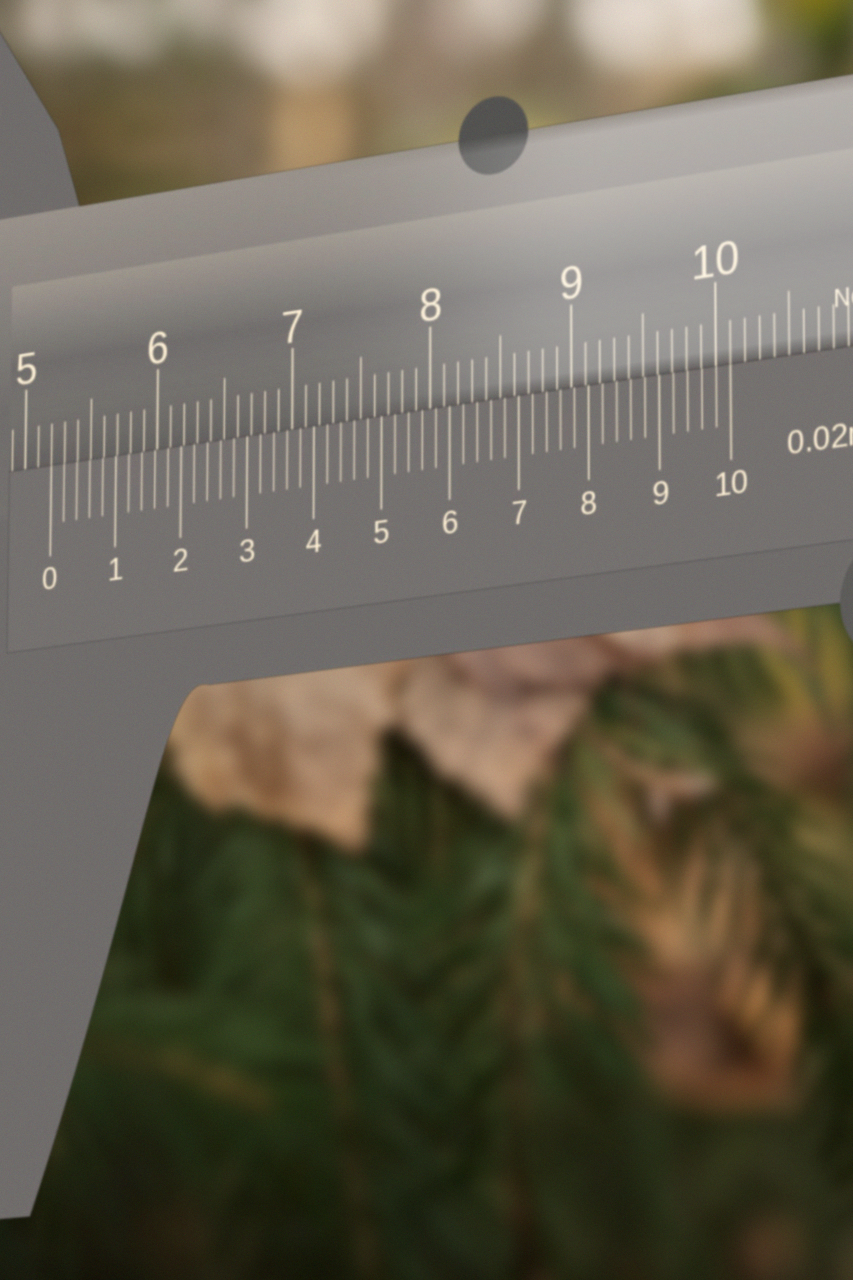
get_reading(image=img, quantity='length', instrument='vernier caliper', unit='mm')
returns 52.0 mm
